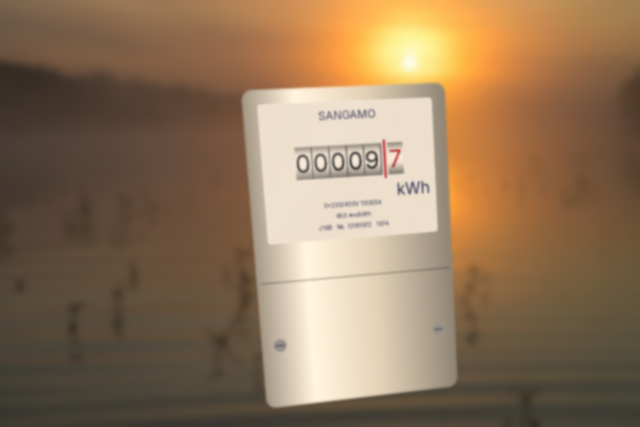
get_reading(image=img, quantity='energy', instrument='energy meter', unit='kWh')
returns 9.7 kWh
